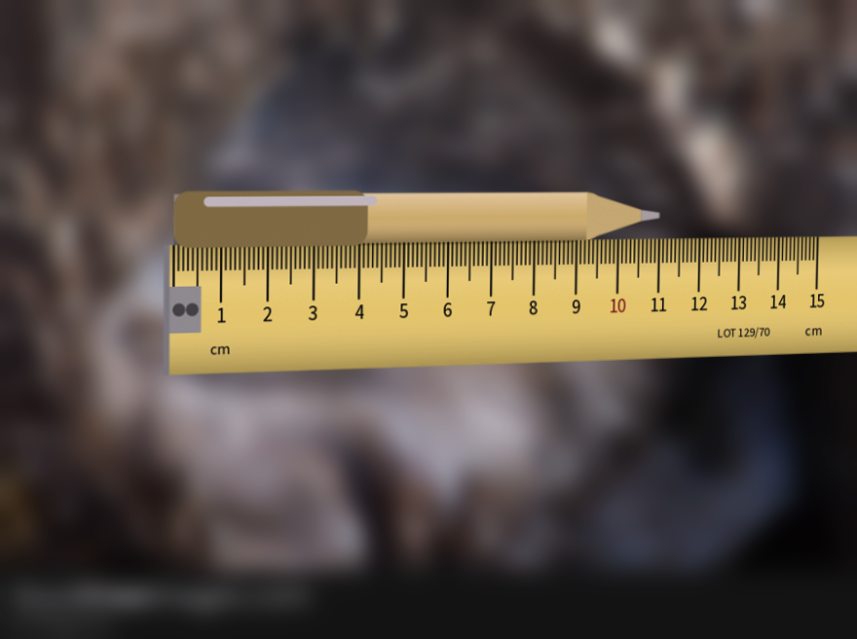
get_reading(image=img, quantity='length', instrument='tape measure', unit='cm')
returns 11 cm
